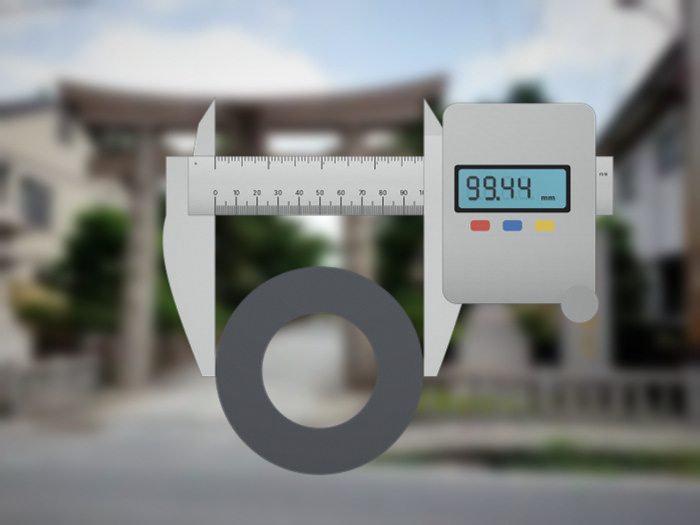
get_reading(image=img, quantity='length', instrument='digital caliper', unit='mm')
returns 99.44 mm
